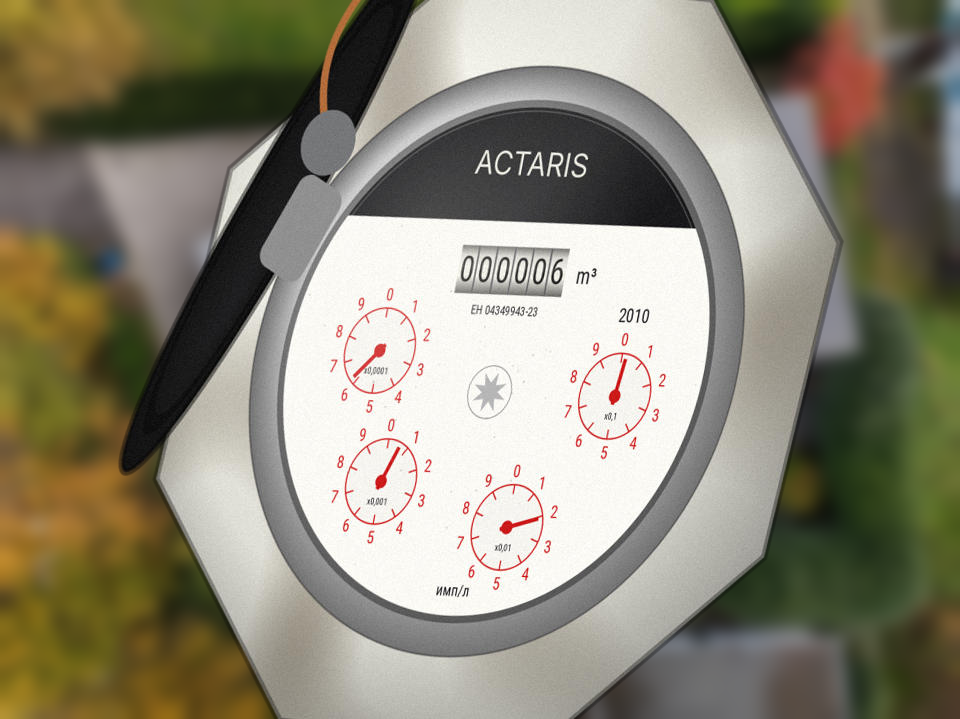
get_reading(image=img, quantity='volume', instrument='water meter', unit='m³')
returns 6.0206 m³
